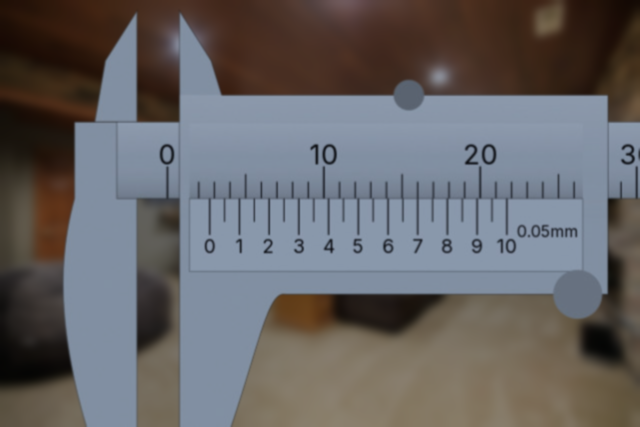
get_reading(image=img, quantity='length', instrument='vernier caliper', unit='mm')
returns 2.7 mm
